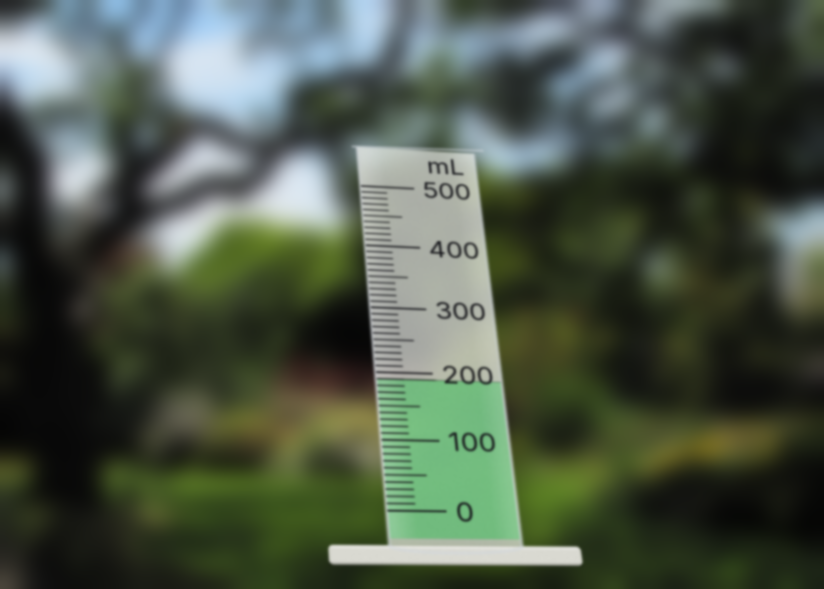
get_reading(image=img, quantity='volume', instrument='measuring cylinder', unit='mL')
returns 190 mL
